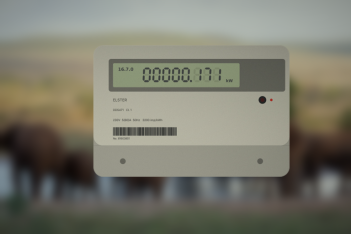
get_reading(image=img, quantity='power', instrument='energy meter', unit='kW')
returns 0.171 kW
